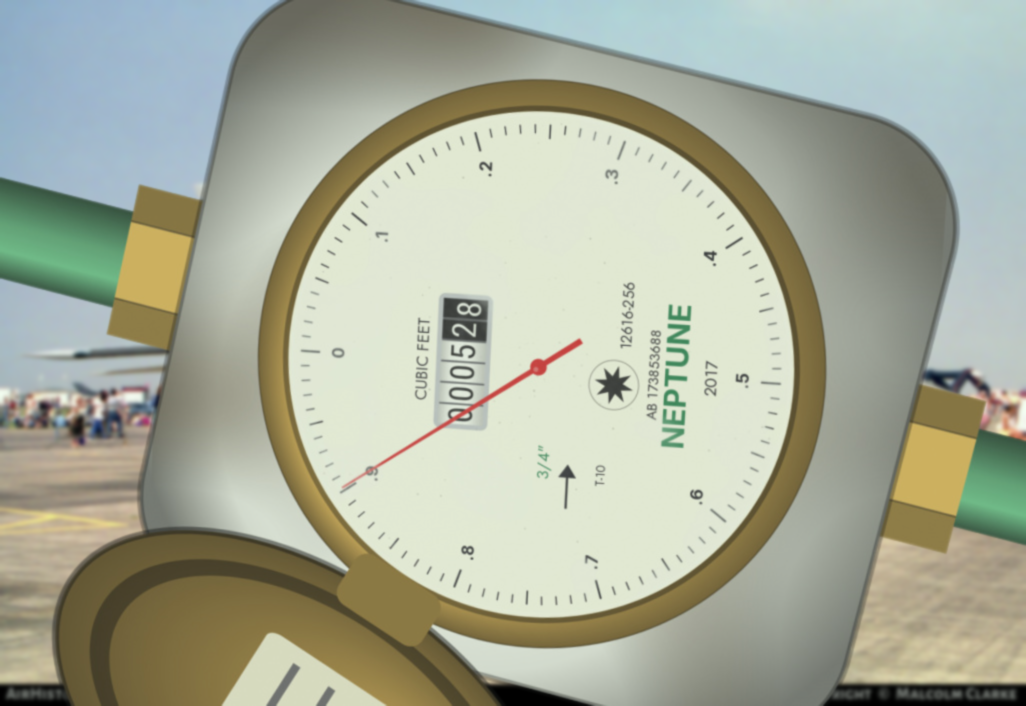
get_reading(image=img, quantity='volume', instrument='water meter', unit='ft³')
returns 527.90 ft³
